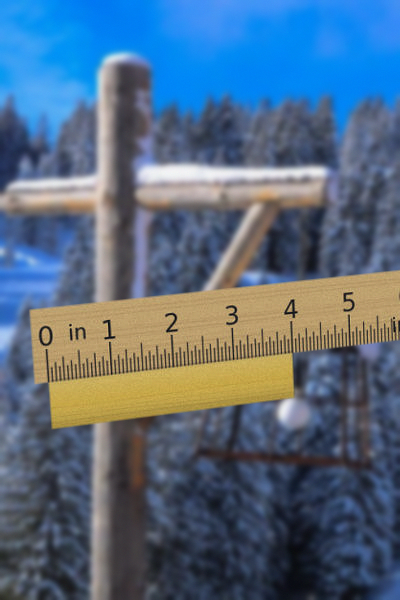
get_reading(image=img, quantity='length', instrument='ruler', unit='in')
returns 4 in
